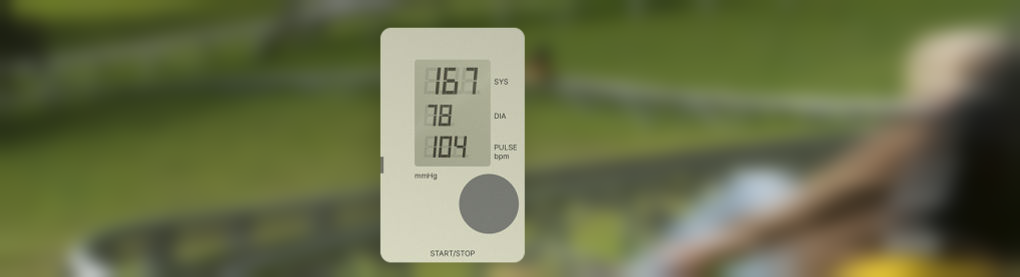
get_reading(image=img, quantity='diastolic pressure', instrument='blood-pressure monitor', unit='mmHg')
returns 78 mmHg
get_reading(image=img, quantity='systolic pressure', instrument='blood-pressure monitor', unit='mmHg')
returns 167 mmHg
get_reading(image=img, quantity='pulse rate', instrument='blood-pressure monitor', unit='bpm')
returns 104 bpm
